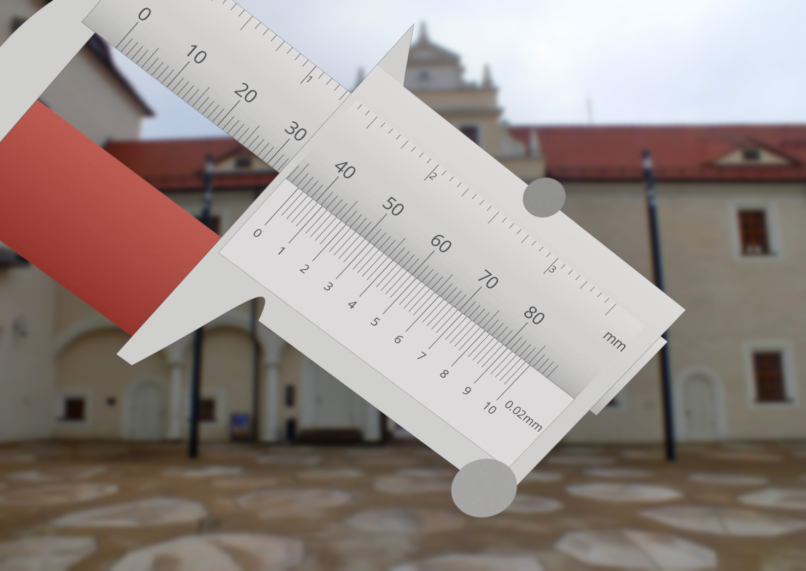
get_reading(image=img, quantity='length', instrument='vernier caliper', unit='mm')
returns 36.4 mm
